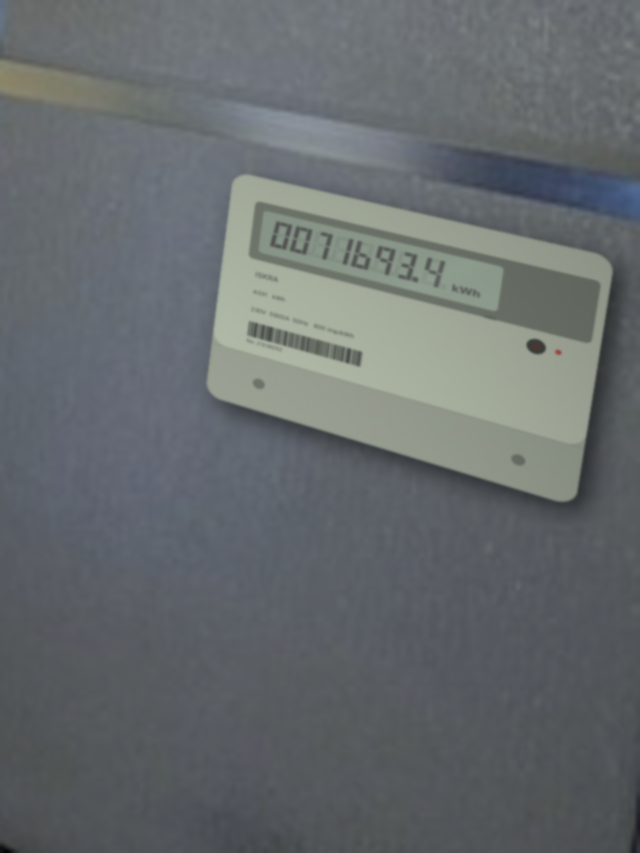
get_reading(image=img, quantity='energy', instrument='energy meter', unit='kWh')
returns 71693.4 kWh
